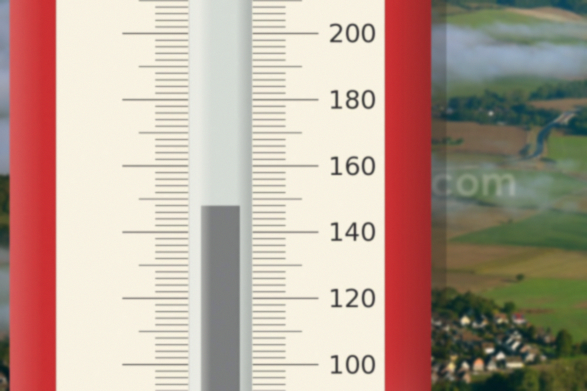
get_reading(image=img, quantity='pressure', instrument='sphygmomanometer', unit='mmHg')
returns 148 mmHg
